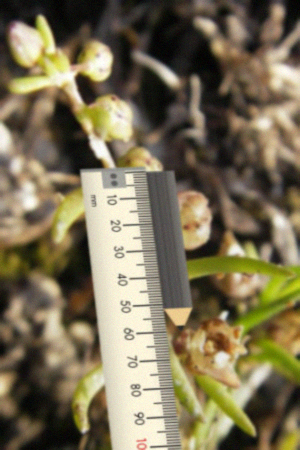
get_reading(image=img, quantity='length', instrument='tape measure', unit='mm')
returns 60 mm
